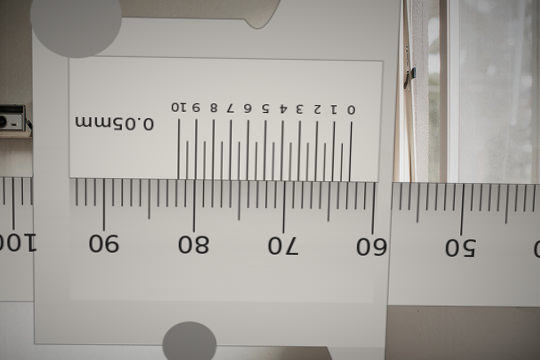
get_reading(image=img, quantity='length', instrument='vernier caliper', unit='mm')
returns 62.8 mm
